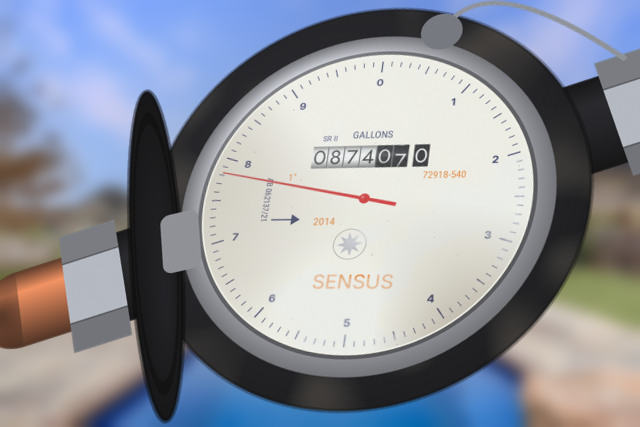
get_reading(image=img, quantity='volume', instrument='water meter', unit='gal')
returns 874067.8 gal
